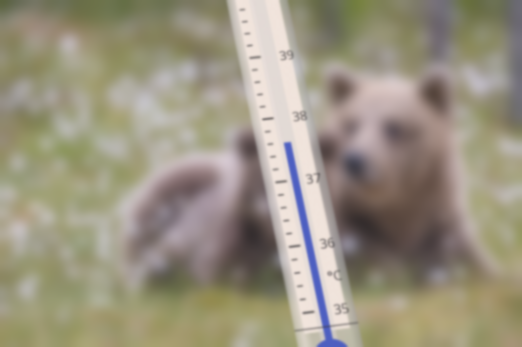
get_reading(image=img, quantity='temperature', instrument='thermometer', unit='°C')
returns 37.6 °C
